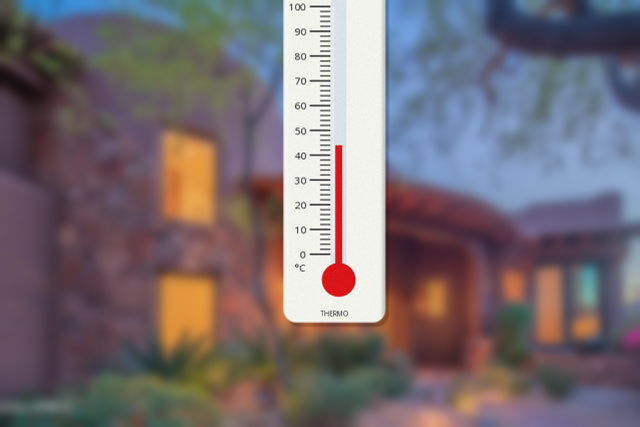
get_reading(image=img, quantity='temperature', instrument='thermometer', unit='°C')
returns 44 °C
